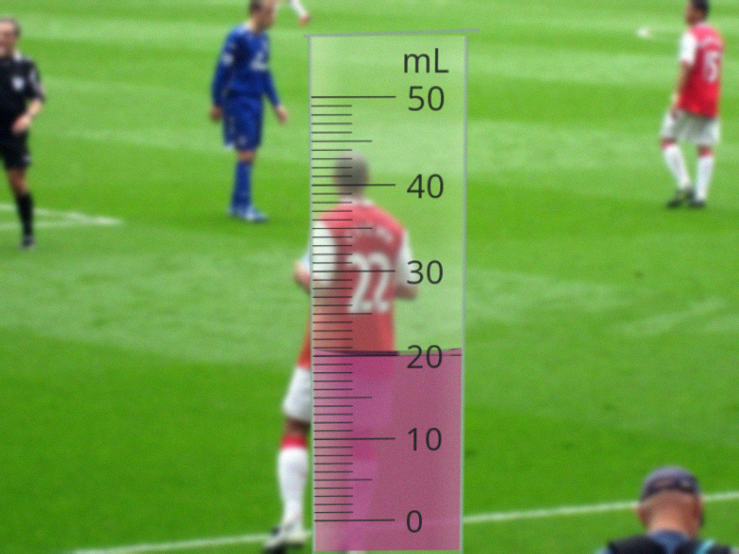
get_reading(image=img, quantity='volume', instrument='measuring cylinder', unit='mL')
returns 20 mL
